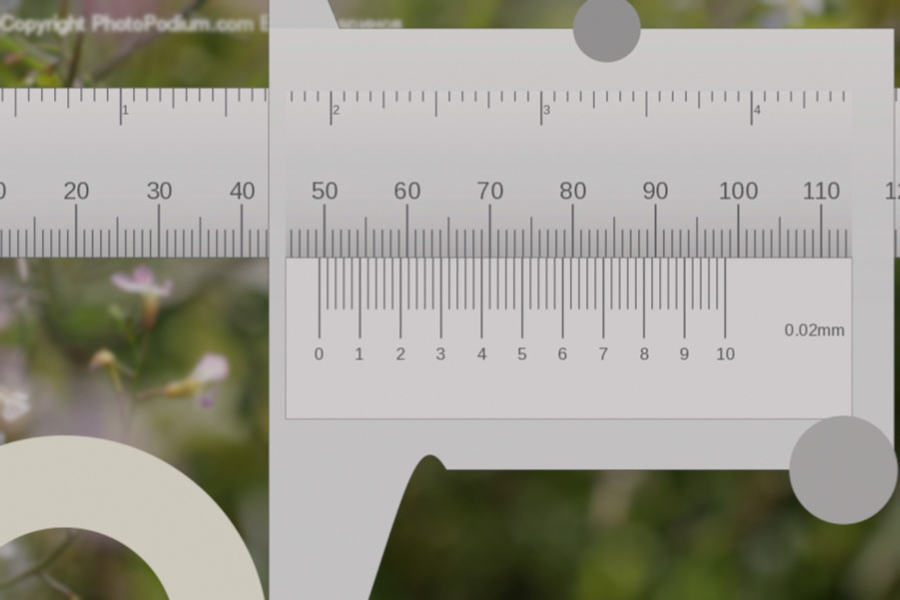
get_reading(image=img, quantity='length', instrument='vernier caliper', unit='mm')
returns 49.4 mm
